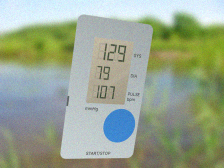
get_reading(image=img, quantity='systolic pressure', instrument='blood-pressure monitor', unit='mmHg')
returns 129 mmHg
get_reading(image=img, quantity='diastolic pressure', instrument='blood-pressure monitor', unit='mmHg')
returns 79 mmHg
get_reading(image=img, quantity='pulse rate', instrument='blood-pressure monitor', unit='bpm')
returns 107 bpm
